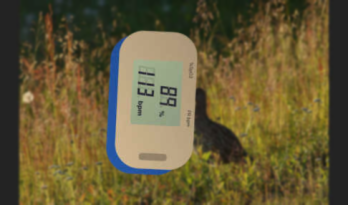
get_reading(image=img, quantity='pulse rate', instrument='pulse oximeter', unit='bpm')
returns 113 bpm
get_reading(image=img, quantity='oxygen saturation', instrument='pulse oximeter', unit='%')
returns 89 %
